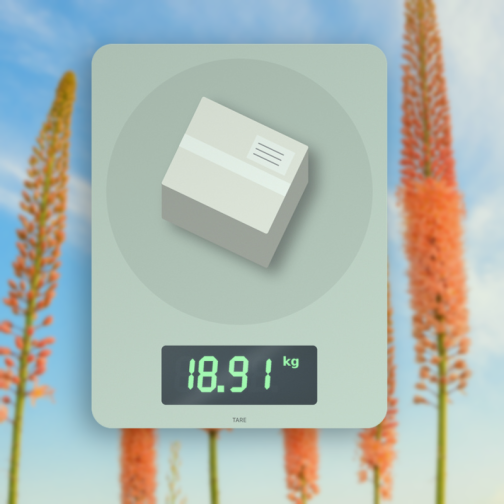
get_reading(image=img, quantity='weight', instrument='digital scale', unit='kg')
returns 18.91 kg
